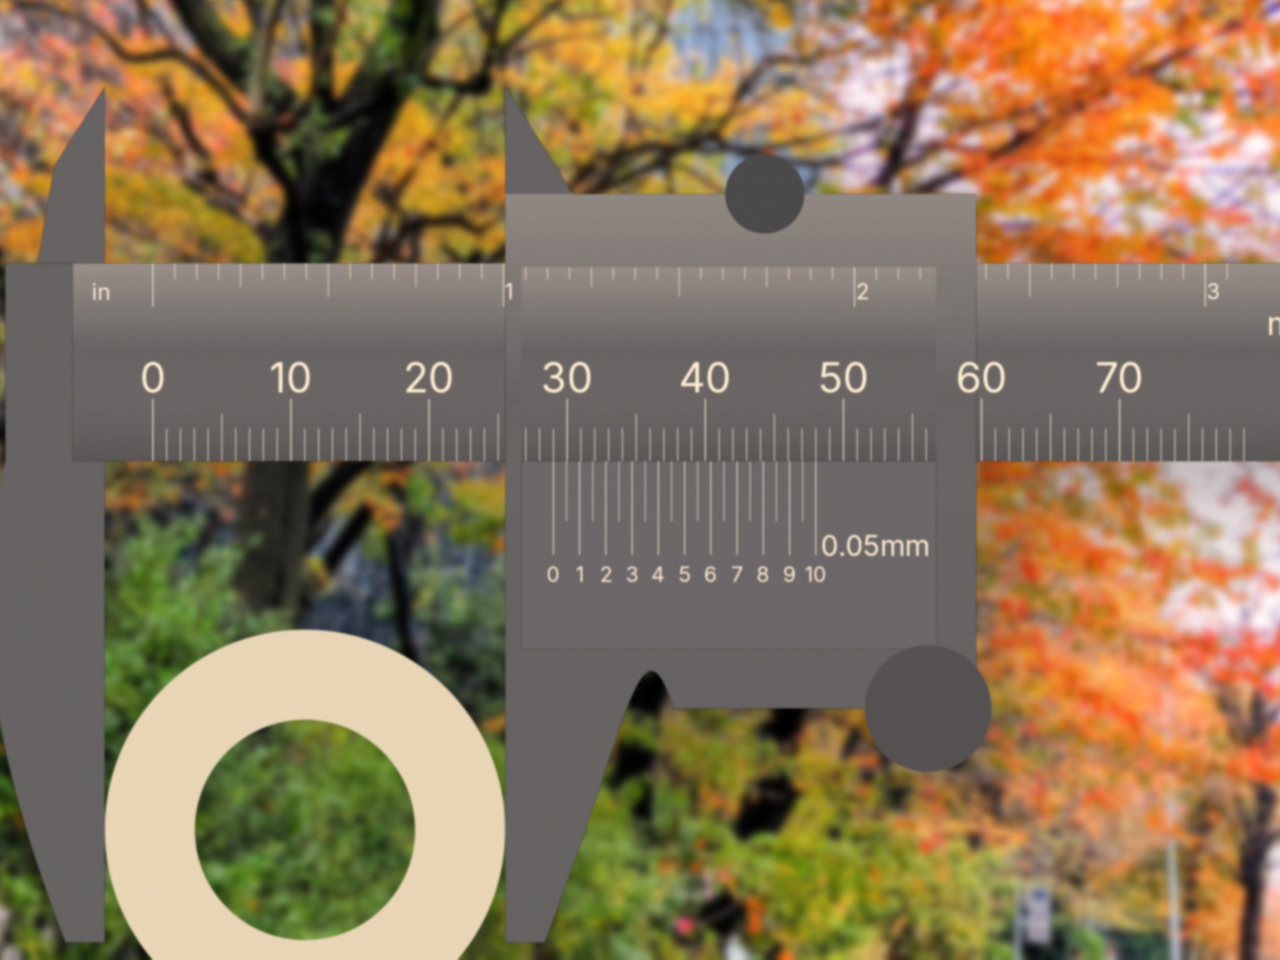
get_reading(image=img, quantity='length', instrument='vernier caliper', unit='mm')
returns 29.0 mm
